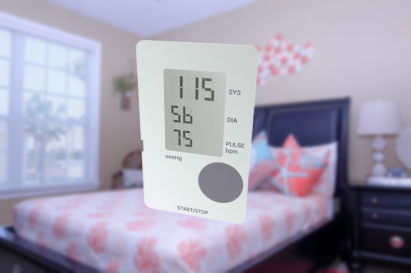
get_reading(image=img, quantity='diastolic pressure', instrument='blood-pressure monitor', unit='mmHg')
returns 56 mmHg
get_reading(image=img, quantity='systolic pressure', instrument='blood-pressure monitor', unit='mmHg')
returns 115 mmHg
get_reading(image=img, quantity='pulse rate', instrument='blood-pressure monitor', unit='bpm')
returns 75 bpm
